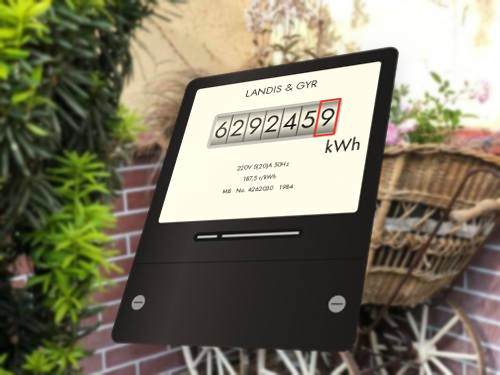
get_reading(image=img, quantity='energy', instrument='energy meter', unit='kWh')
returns 629245.9 kWh
